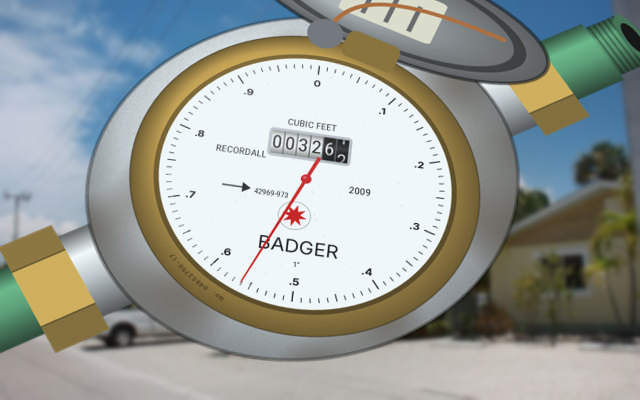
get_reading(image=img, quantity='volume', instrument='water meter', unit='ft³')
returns 3261.56 ft³
